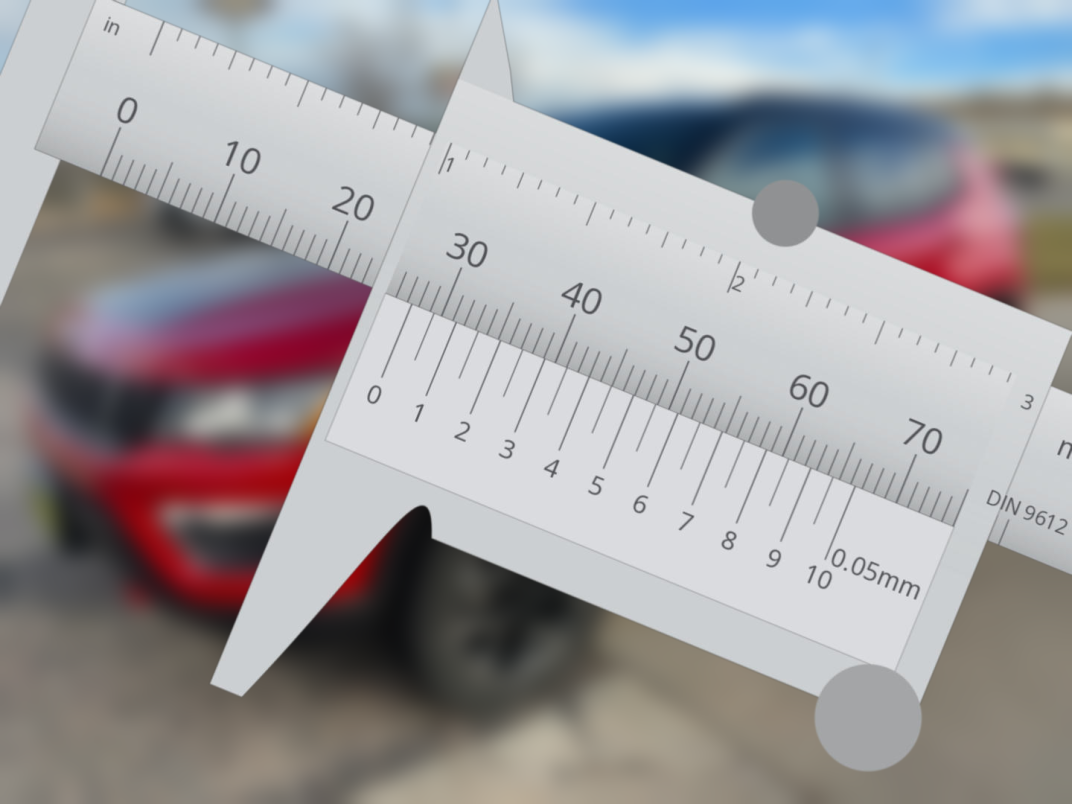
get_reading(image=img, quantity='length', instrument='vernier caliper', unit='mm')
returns 27.4 mm
